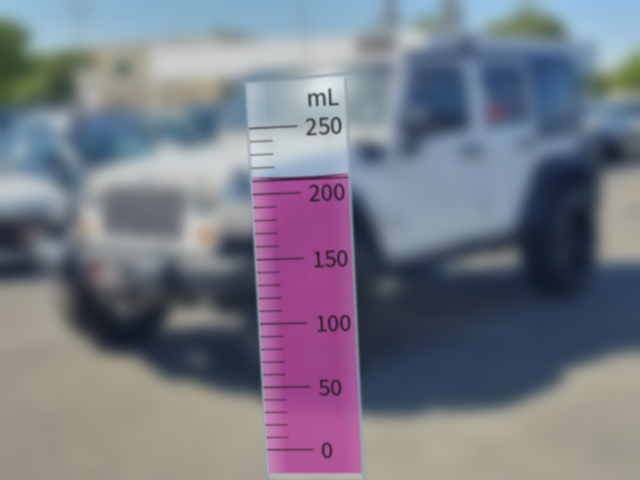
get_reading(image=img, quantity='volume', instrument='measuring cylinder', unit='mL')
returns 210 mL
